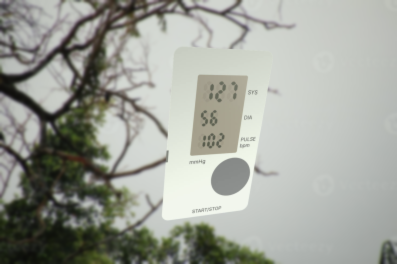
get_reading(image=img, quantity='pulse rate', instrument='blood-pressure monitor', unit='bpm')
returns 102 bpm
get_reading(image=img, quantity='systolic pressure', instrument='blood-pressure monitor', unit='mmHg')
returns 127 mmHg
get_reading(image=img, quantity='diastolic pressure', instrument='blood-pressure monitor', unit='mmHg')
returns 56 mmHg
